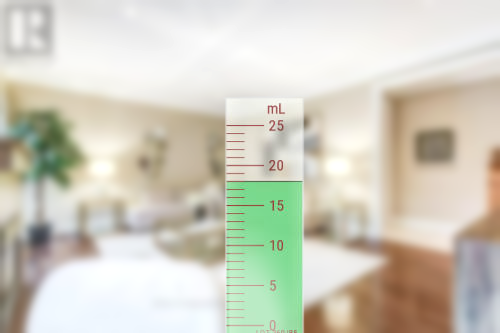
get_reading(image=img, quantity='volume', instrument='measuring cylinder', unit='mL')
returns 18 mL
